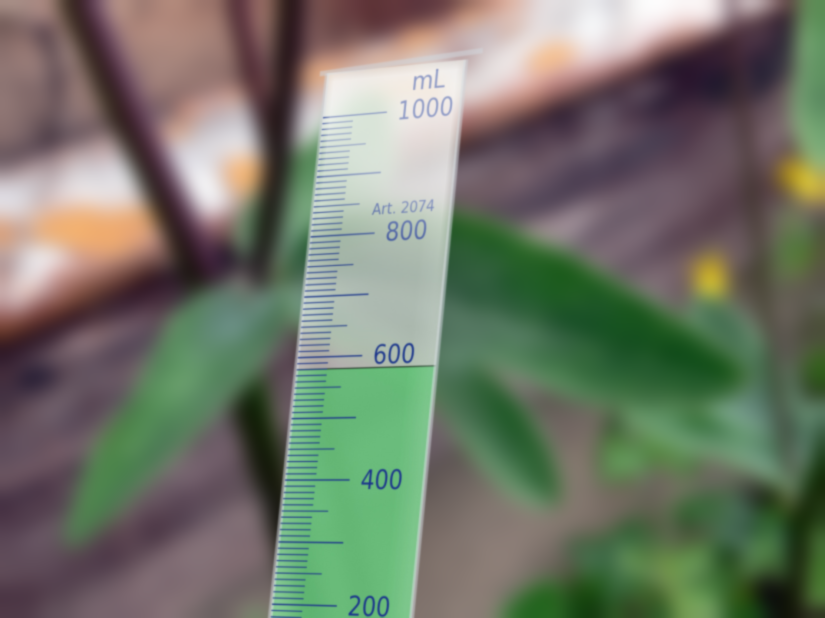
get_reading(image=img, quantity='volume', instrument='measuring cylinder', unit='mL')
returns 580 mL
